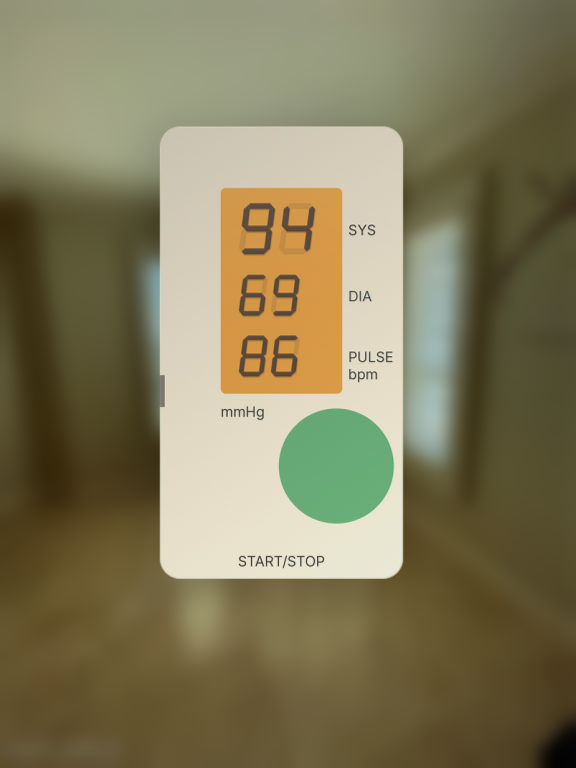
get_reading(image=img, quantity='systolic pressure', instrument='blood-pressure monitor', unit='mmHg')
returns 94 mmHg
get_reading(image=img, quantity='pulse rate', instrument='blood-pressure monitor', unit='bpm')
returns 86 bpm
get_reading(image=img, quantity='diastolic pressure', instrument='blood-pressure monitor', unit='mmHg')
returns 69 mmHg
